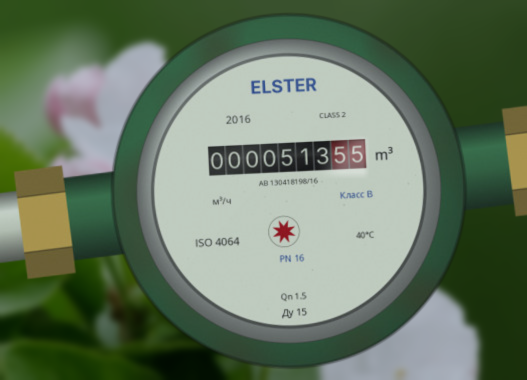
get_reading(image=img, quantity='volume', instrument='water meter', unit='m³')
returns 513.55 m³
